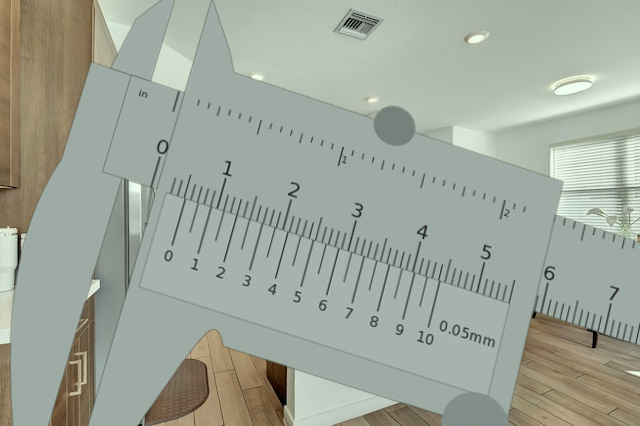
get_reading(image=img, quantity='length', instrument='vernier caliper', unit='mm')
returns 5.2 mm
